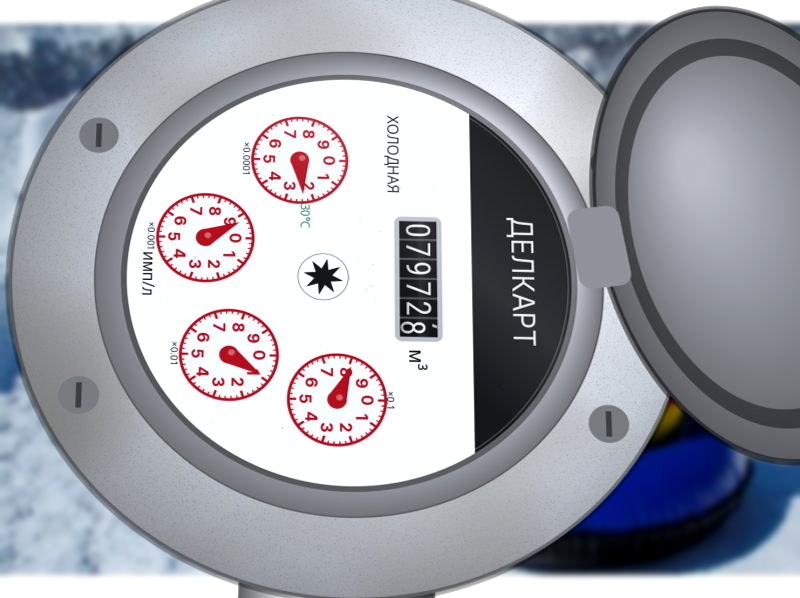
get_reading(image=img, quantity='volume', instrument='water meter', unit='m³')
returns 79727.8092 m³
